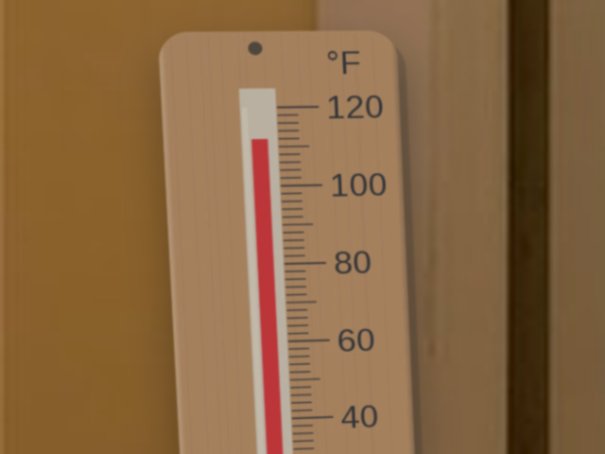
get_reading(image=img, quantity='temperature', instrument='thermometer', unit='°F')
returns 112 °F
